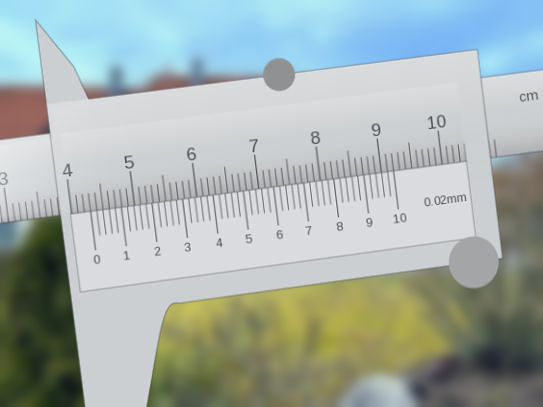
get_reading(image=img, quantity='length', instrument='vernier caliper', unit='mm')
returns 43.0 mm
